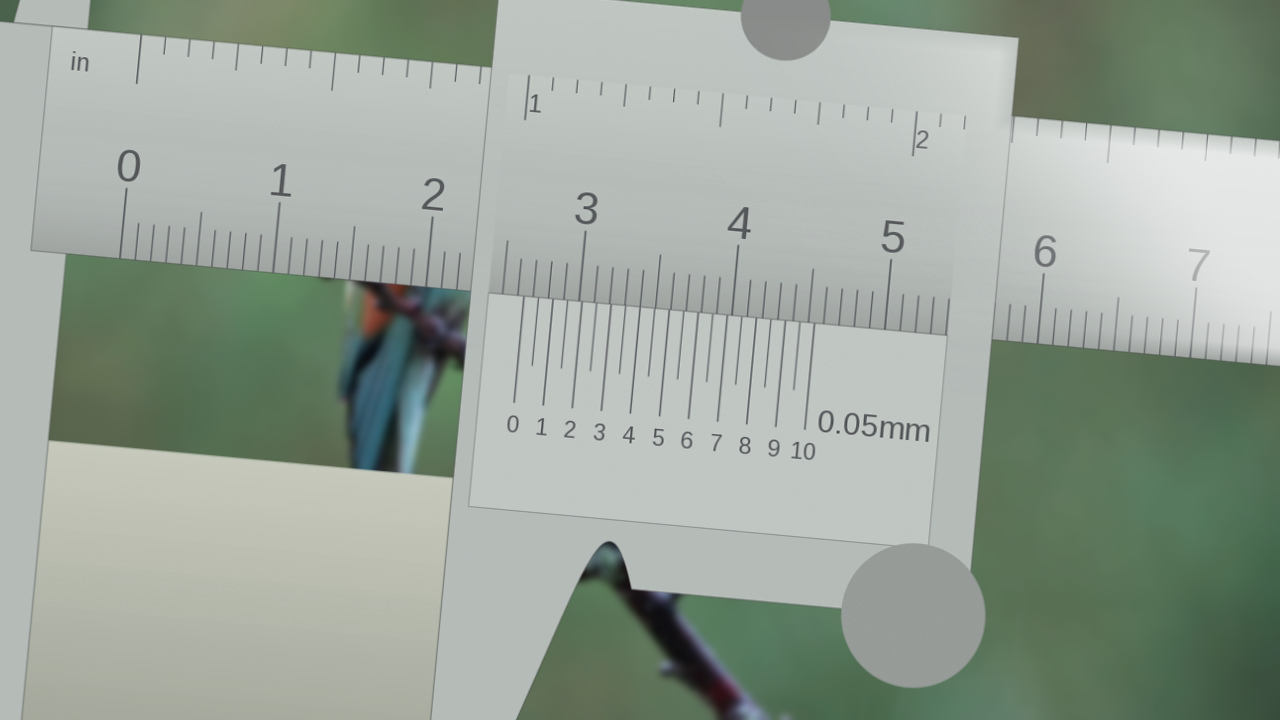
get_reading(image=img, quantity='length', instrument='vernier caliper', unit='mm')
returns 26.4 mm
